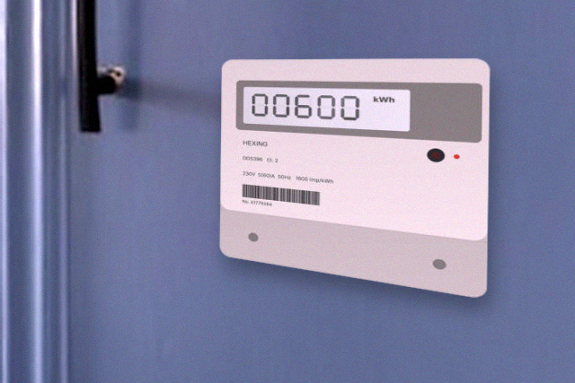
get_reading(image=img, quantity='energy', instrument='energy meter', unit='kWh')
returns 600 kWh
